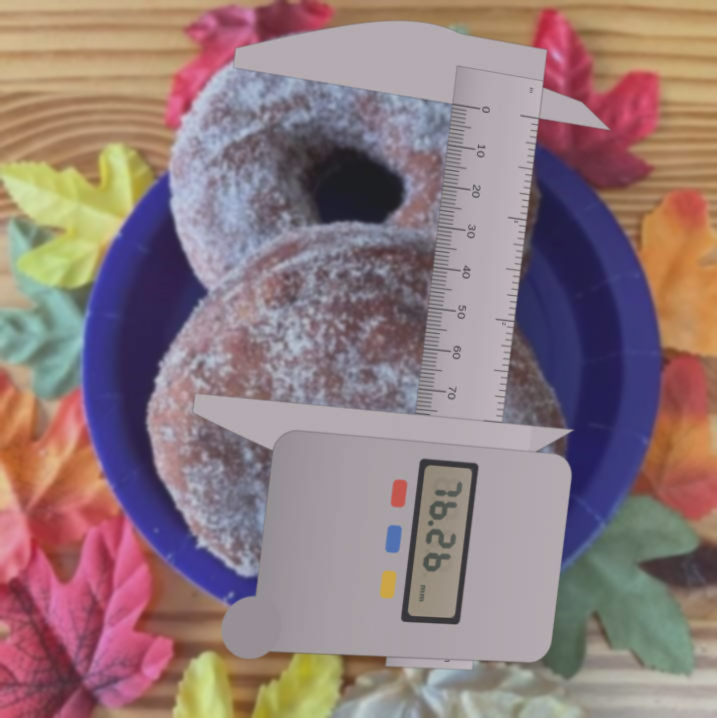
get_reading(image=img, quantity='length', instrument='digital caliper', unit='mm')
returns 76.26 mm
